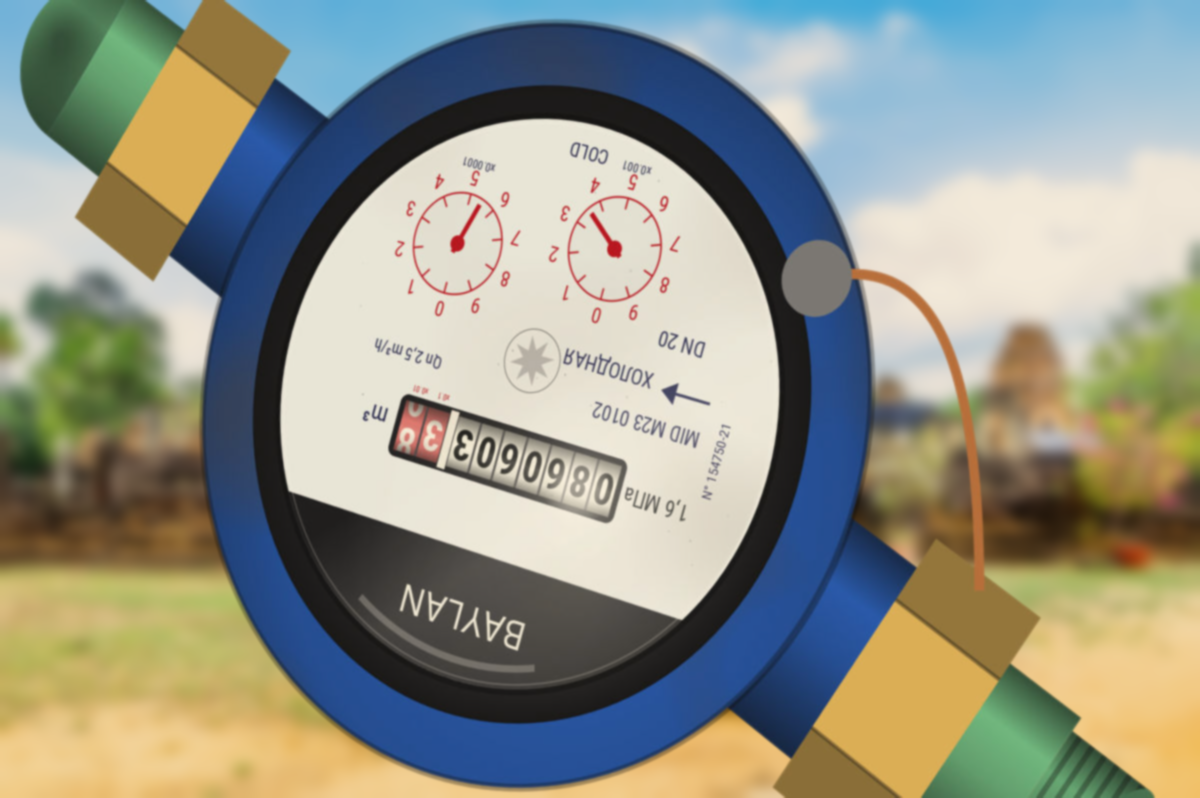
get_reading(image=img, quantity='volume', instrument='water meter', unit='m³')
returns 860603.3835 m³
